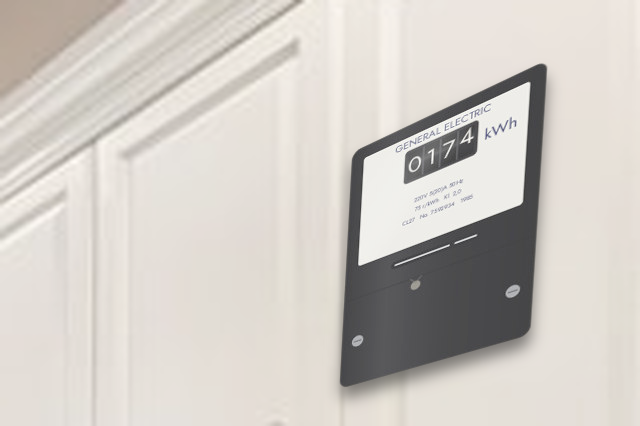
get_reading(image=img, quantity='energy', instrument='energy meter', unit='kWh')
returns 174 kWh
